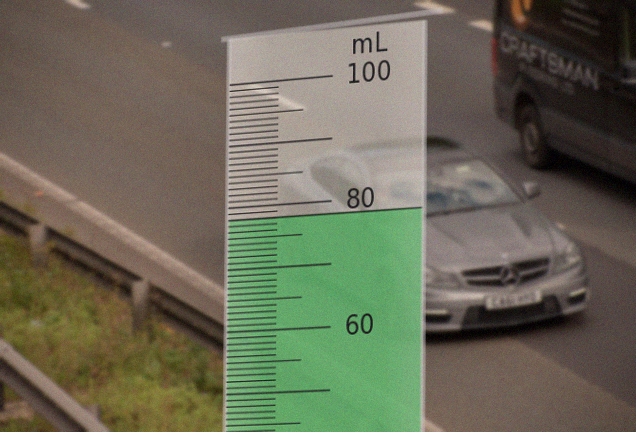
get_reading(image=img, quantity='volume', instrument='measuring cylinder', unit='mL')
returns 78 mL
